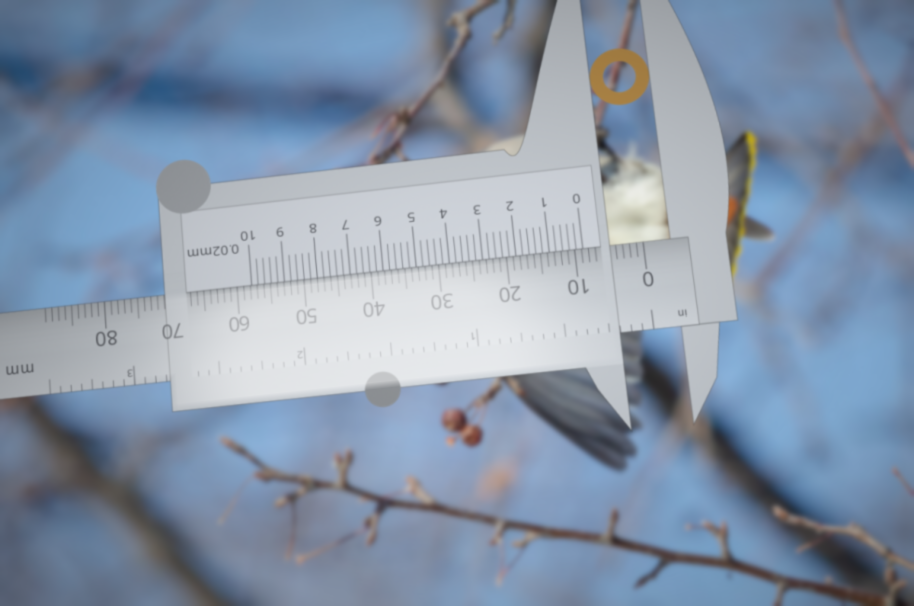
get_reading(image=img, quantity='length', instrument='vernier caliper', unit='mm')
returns 8.8 mm
